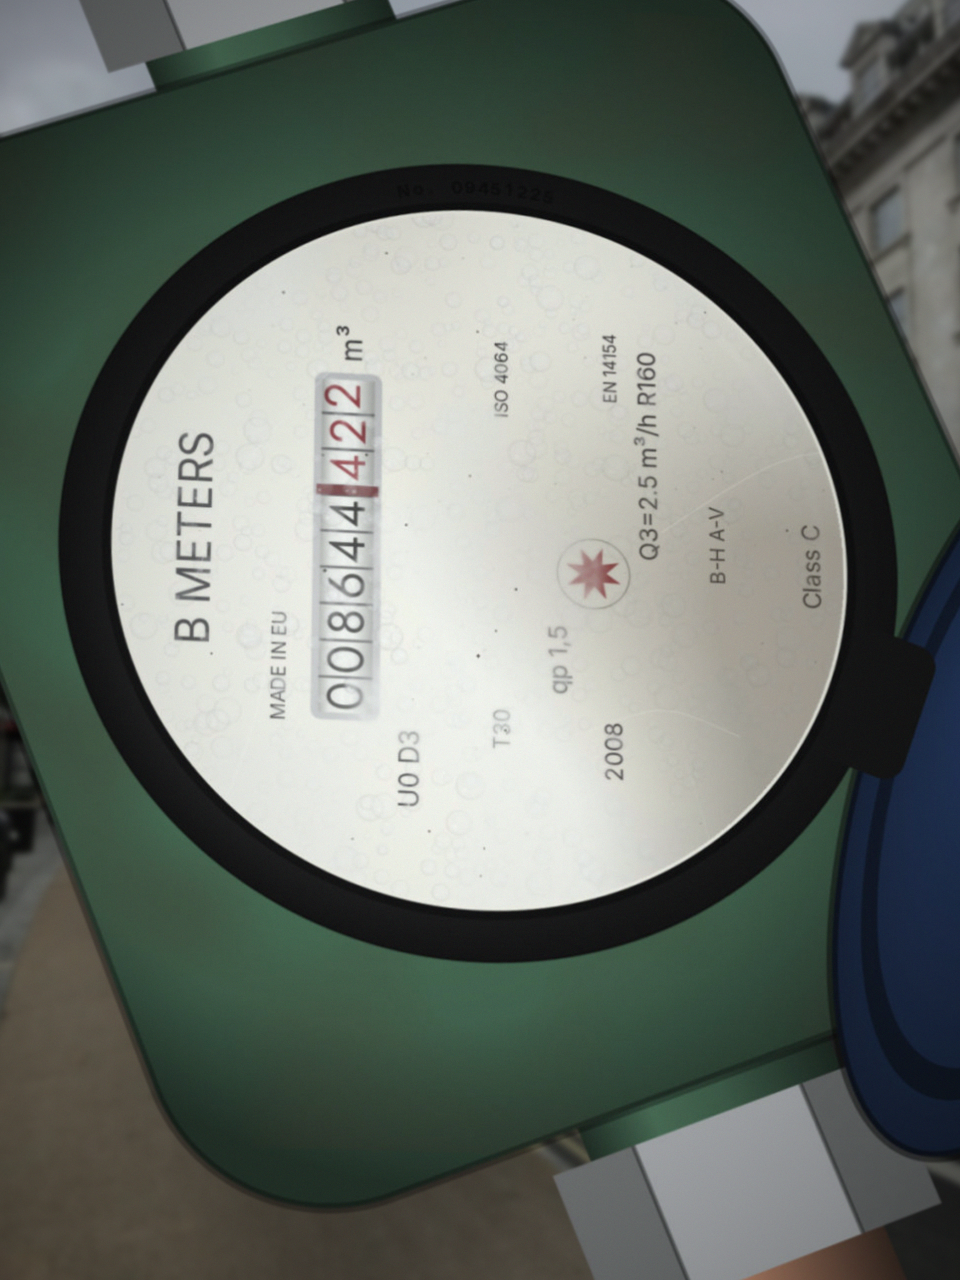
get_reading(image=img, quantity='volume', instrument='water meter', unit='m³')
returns 8644.422 m³
